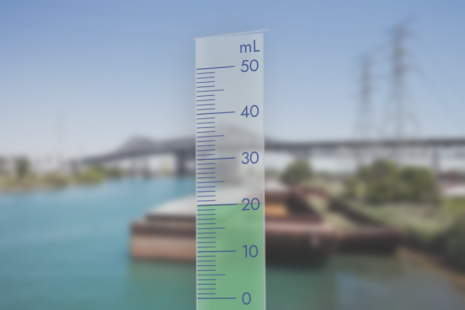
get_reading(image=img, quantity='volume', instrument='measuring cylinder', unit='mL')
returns 20 mL
